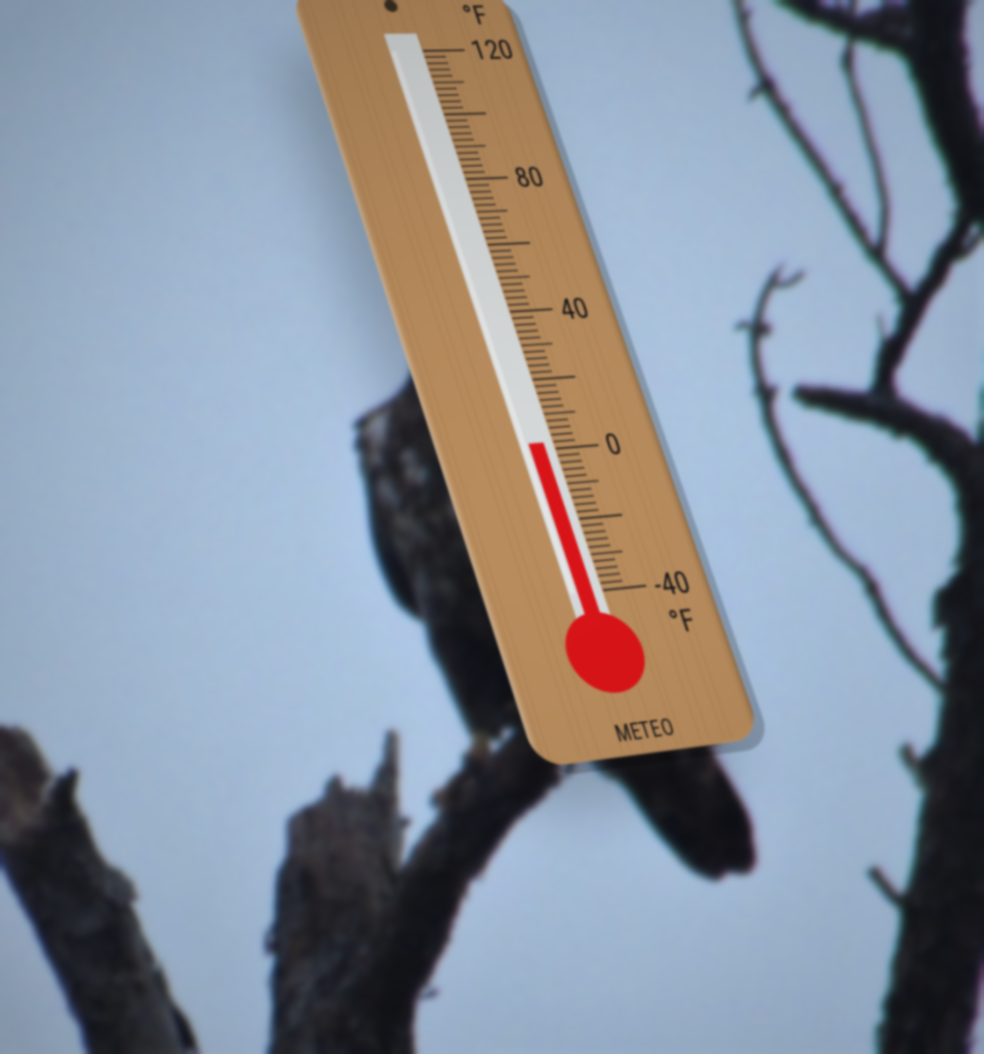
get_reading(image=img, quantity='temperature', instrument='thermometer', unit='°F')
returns 2 °F
